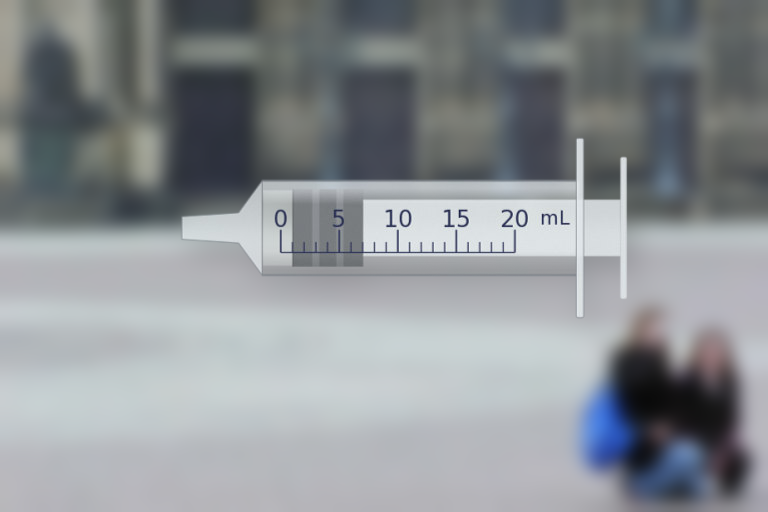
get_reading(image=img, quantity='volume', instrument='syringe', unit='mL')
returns 1 mL
